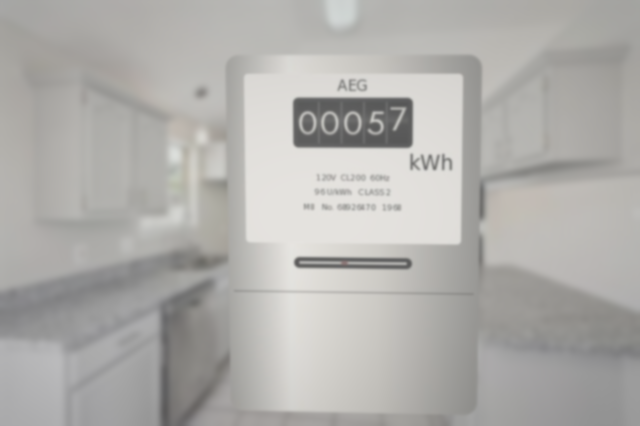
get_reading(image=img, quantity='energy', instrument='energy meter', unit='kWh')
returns 57 kWh
